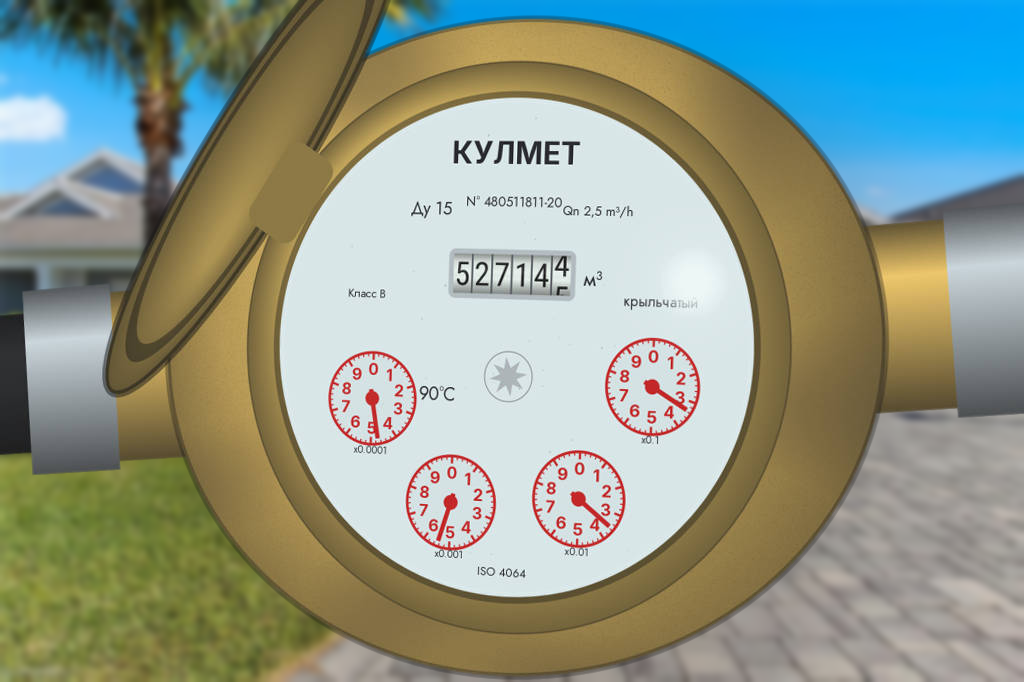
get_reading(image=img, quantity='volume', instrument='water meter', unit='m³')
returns 527144.3354 m³
